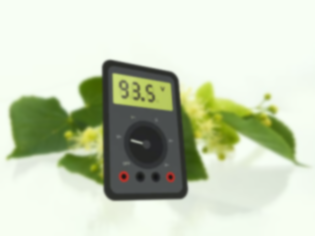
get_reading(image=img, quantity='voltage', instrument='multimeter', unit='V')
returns 93.5 V
